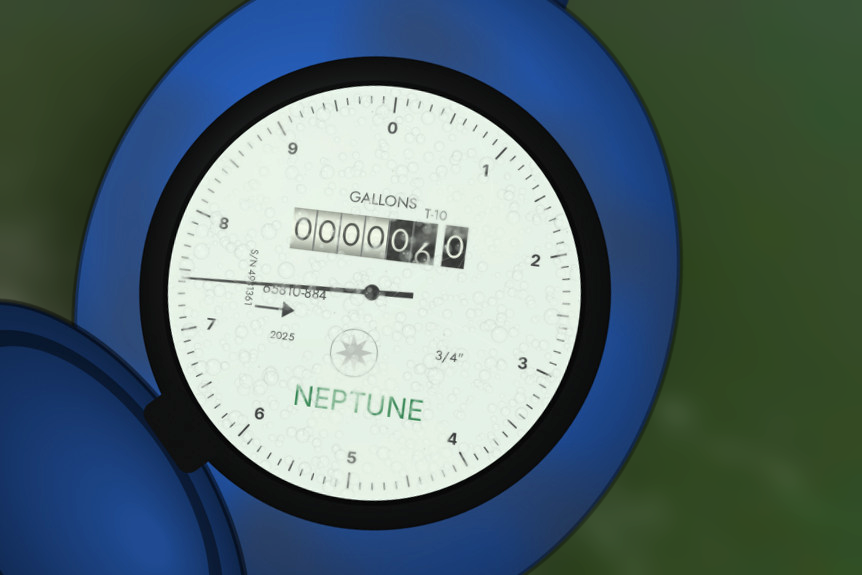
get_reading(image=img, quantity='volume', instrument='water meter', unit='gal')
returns 57.4 gal
